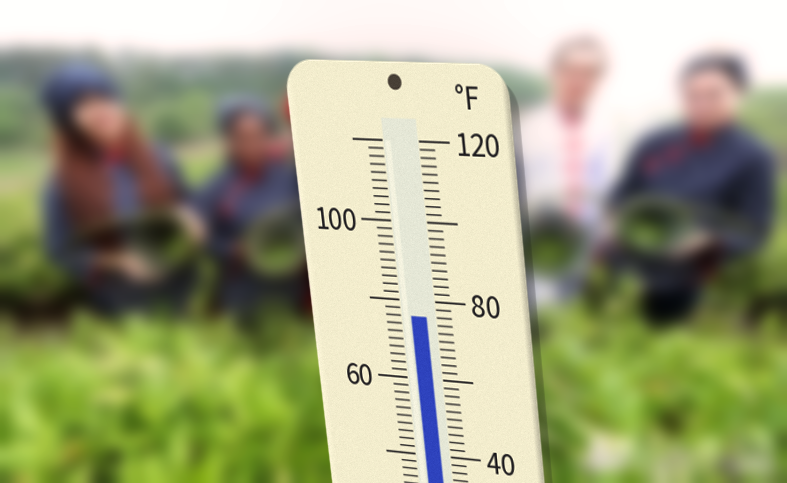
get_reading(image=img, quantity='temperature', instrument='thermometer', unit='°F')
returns 76 °F
